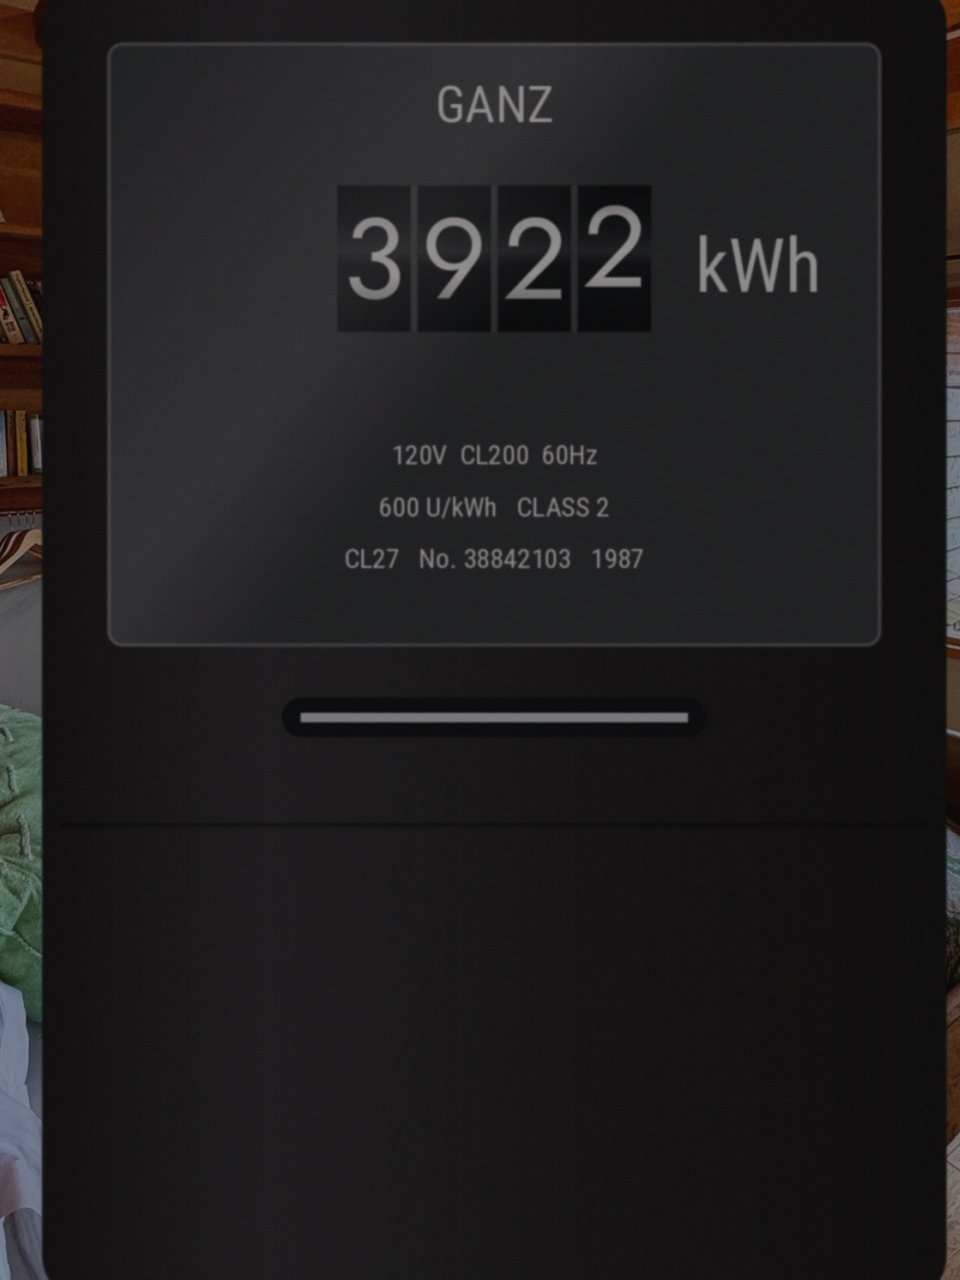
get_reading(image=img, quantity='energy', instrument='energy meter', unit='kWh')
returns 3922 kWh
